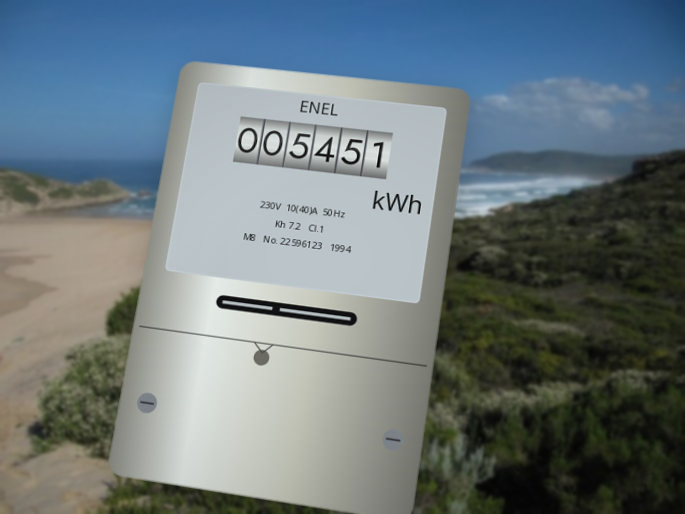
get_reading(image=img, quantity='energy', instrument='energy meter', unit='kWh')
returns 5451 kWh
